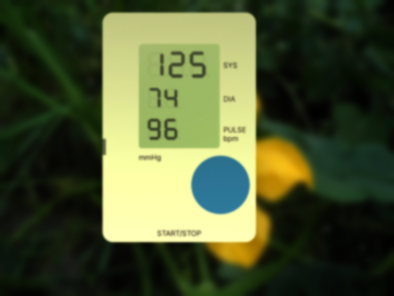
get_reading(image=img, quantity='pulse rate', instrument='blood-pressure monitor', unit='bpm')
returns 96 bpm
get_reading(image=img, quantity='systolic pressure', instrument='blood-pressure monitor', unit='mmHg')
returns 125 mmHg
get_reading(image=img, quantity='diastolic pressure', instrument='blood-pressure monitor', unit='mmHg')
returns 74 mmHg
